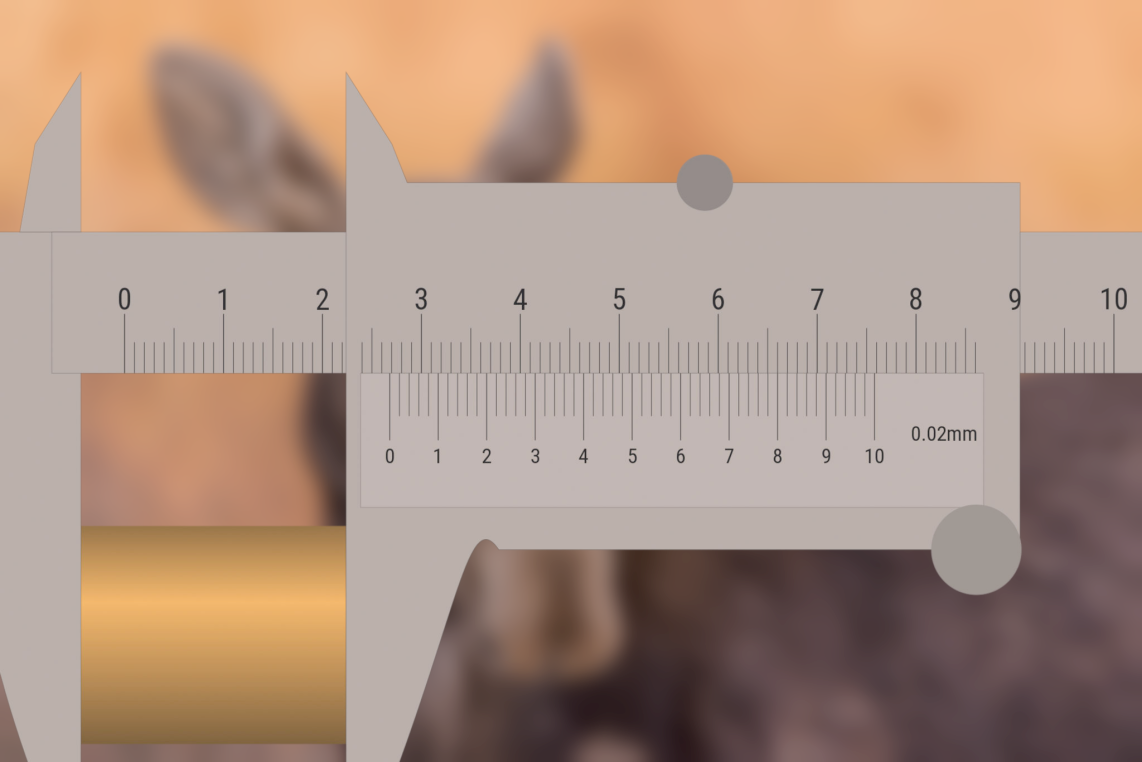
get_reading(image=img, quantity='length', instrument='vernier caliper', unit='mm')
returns 26.8 mm
